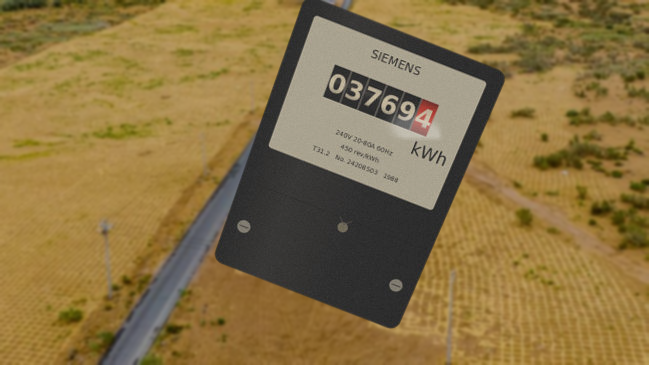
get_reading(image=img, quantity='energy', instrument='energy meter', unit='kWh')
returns 3769.4 kWh
